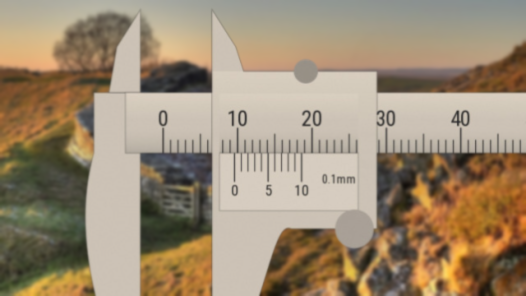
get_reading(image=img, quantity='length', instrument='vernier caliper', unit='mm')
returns 9.6 mm
